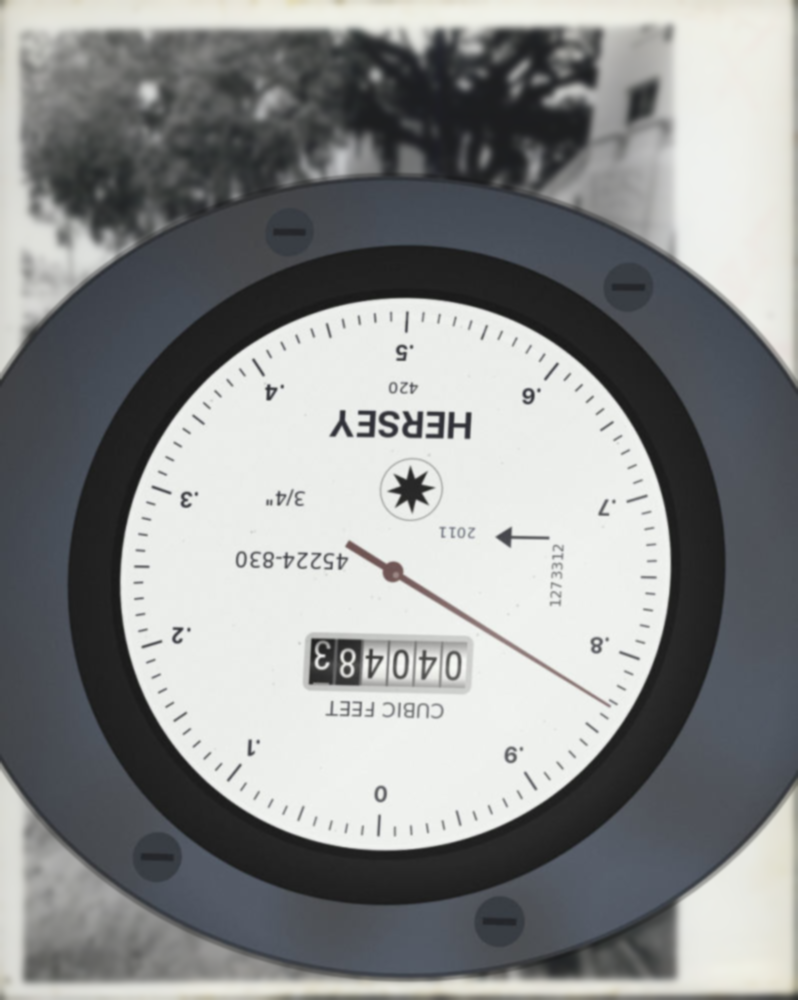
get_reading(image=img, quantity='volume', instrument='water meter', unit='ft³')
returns 40482.83 ft³
